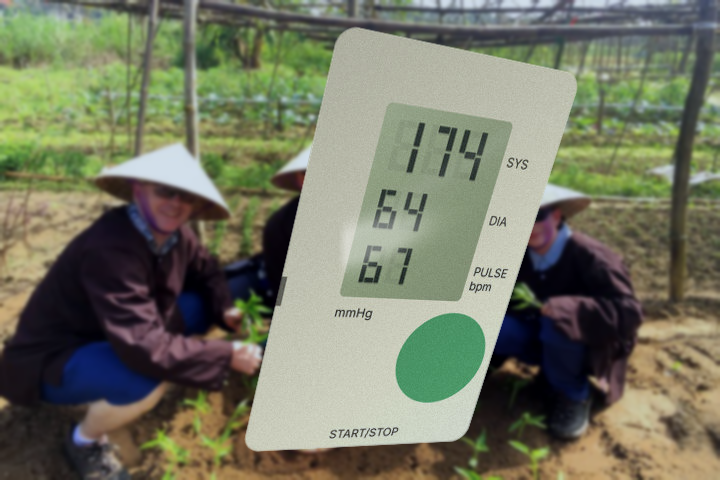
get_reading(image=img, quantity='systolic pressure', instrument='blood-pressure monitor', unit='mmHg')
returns 174 mmHg
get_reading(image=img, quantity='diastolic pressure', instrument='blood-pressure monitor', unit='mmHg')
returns 64 mmHg
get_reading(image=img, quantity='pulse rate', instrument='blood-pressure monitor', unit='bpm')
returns 67 bpm
